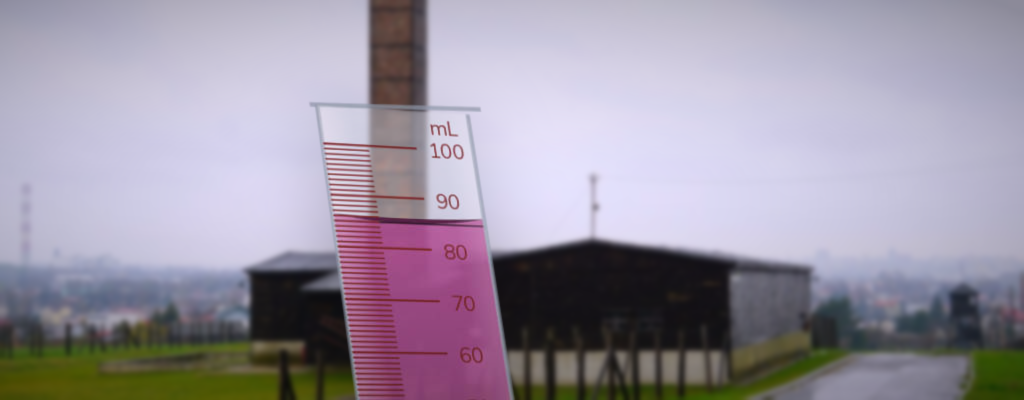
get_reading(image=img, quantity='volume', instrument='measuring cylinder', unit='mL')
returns 85 mL
